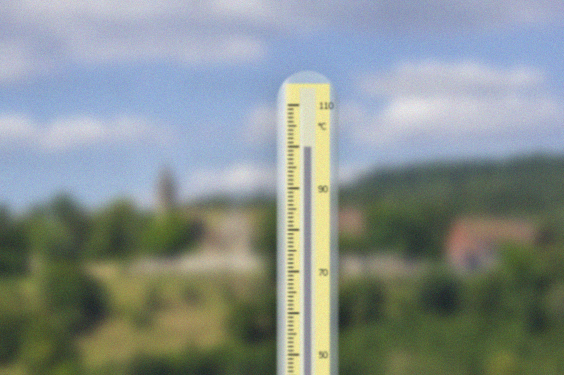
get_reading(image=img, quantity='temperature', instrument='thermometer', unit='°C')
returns 100 °C
